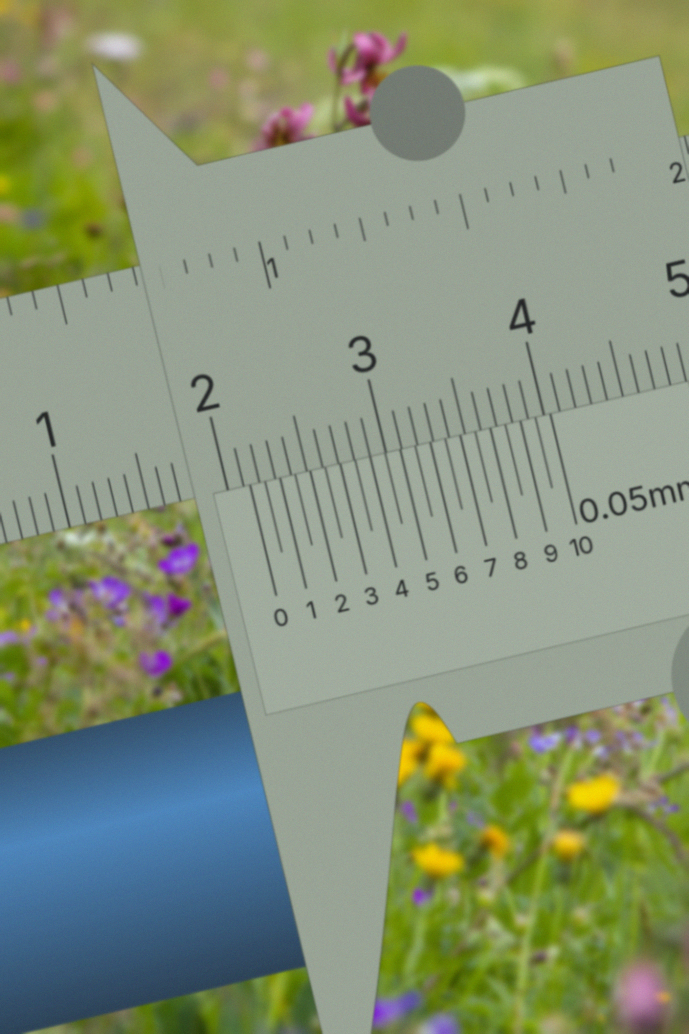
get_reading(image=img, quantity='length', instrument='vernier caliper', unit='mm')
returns 21.4 mm
